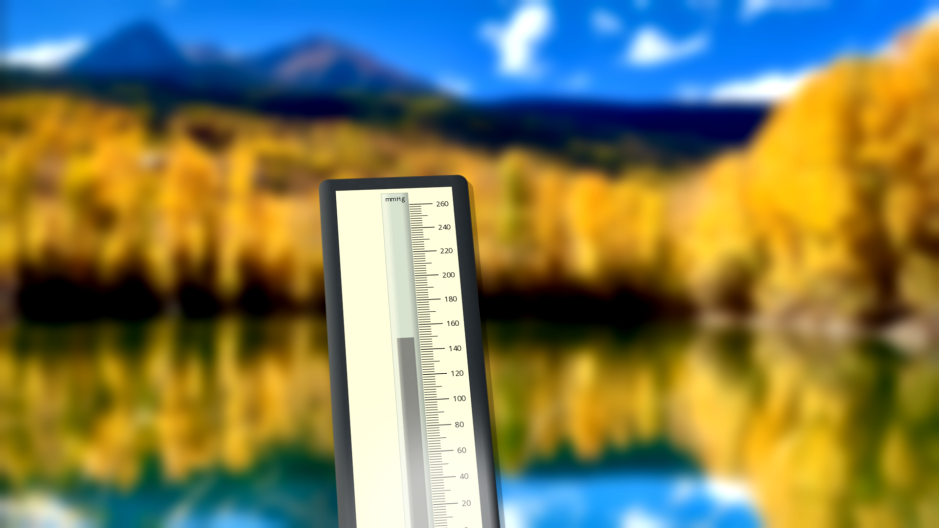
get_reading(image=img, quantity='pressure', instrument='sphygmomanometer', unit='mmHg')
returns 150 mmHg
